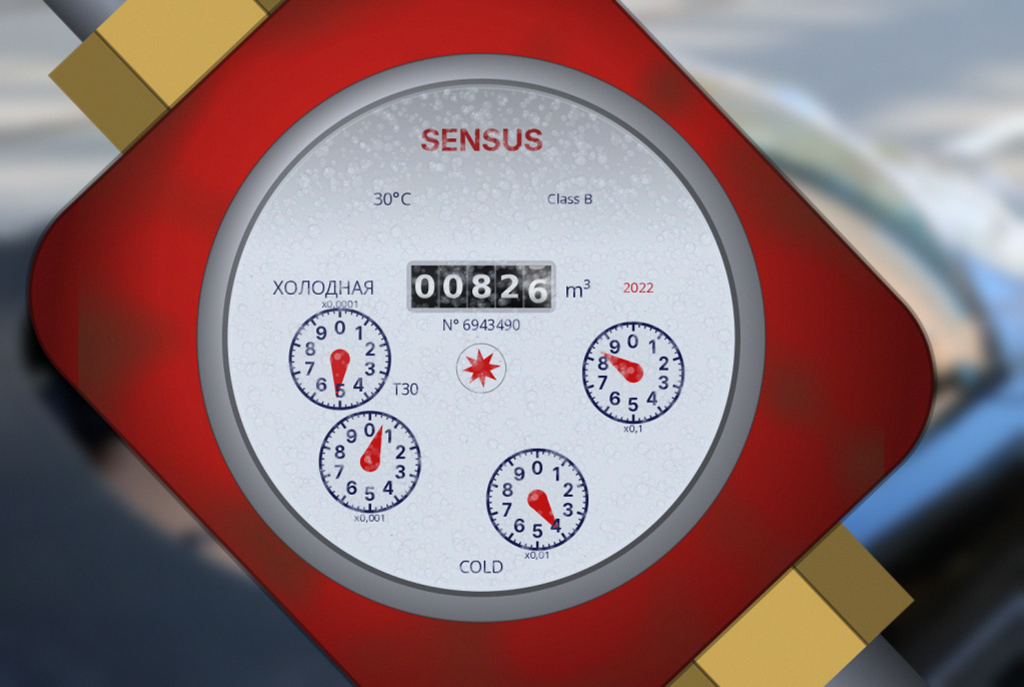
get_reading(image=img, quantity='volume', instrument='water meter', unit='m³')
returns 825.8405 m³
